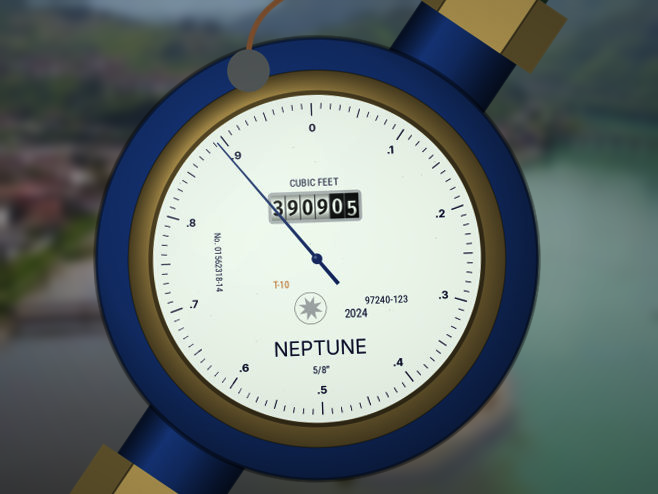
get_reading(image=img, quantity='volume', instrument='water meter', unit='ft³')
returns 390904.89 ft³
